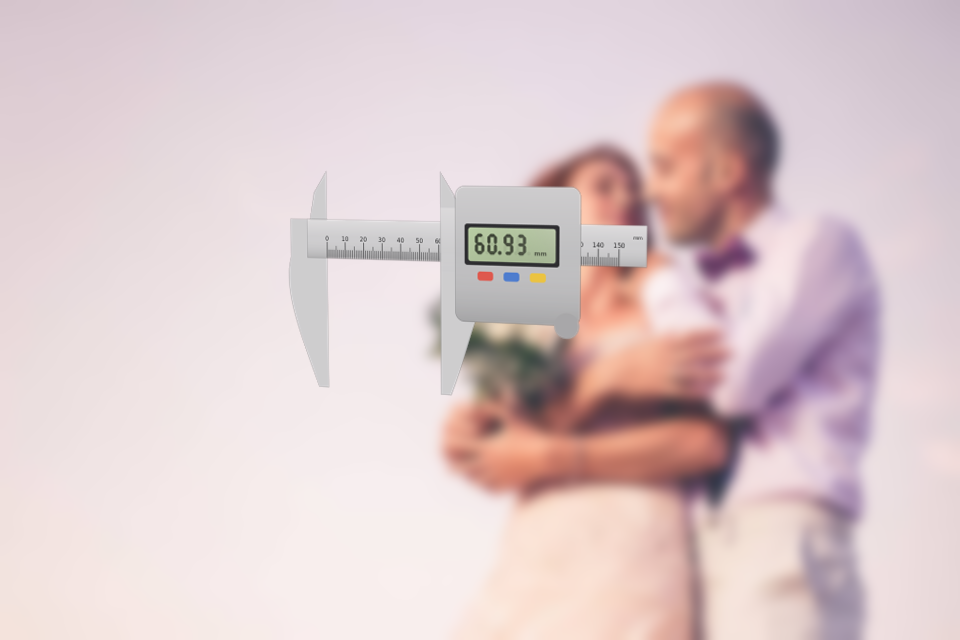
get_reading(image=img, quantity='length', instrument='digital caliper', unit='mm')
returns 60.93 mm
